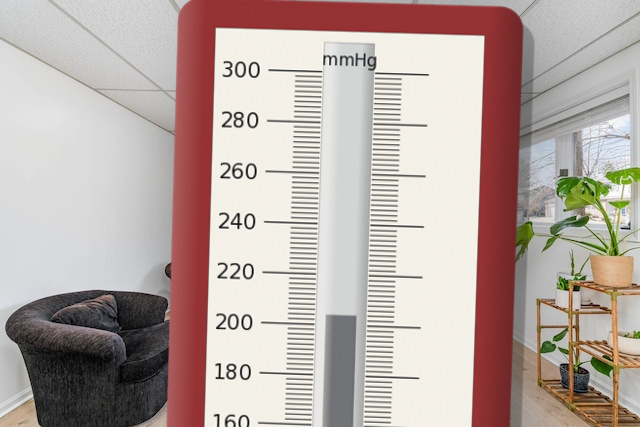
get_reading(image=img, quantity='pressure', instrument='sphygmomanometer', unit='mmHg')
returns 204 mmHg
